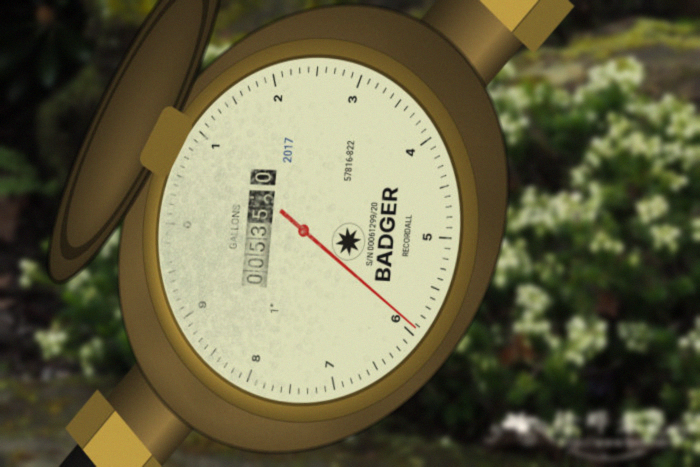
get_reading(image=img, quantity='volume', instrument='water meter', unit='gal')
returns 53515.9 gal
